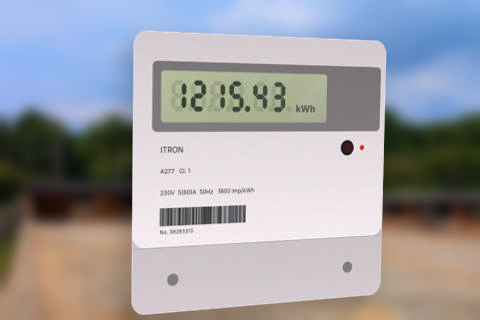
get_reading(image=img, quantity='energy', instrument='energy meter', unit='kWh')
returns 1215.43 kWh
